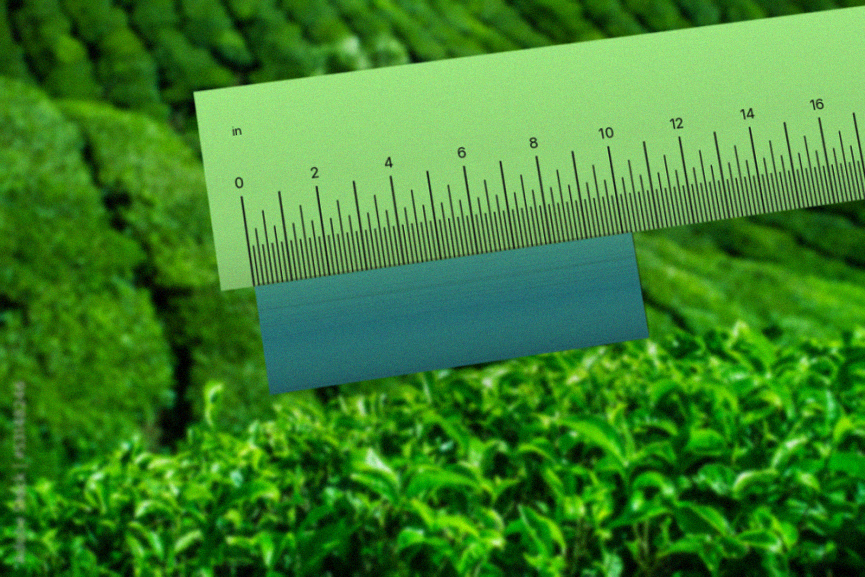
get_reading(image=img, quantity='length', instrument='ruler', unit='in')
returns 10.25 in
